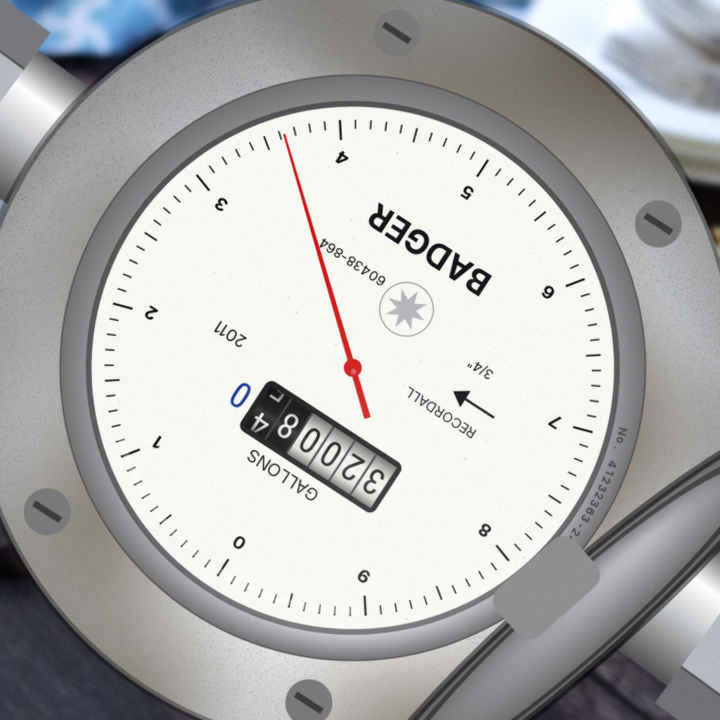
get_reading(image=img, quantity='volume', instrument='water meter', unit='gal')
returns 3200843.6 gal
